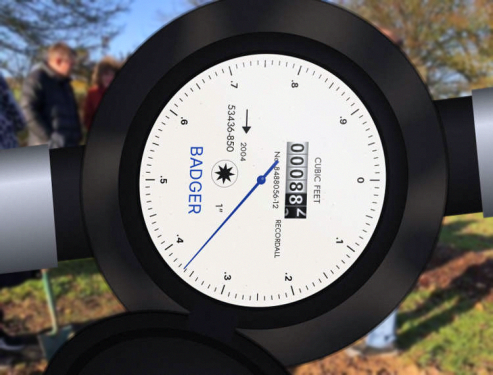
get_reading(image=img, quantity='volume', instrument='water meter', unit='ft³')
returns 882.36 ft³
